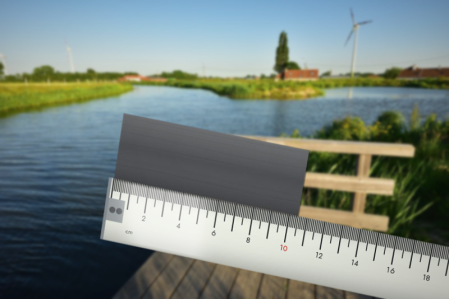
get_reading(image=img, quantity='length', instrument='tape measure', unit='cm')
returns 10.5 cm
